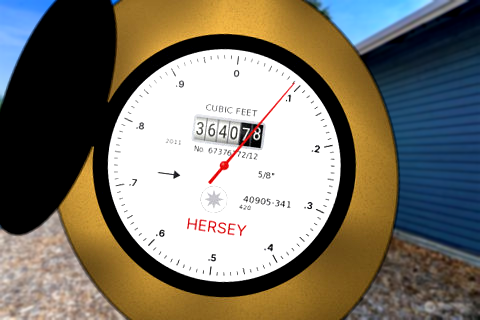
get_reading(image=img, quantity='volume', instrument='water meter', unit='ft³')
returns 364078.09 ft³
